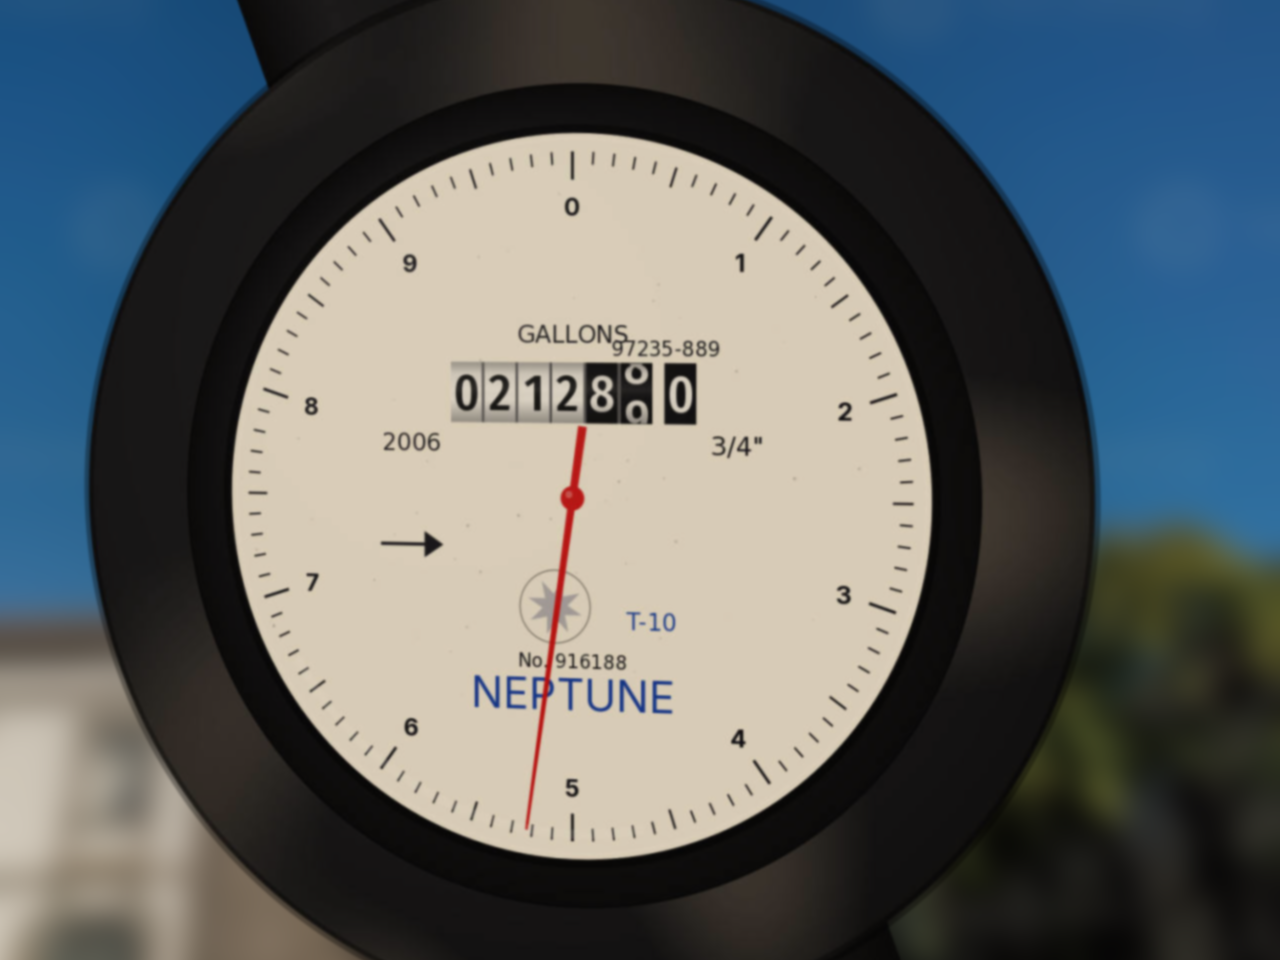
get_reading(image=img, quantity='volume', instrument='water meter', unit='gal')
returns 212885.2 gal
